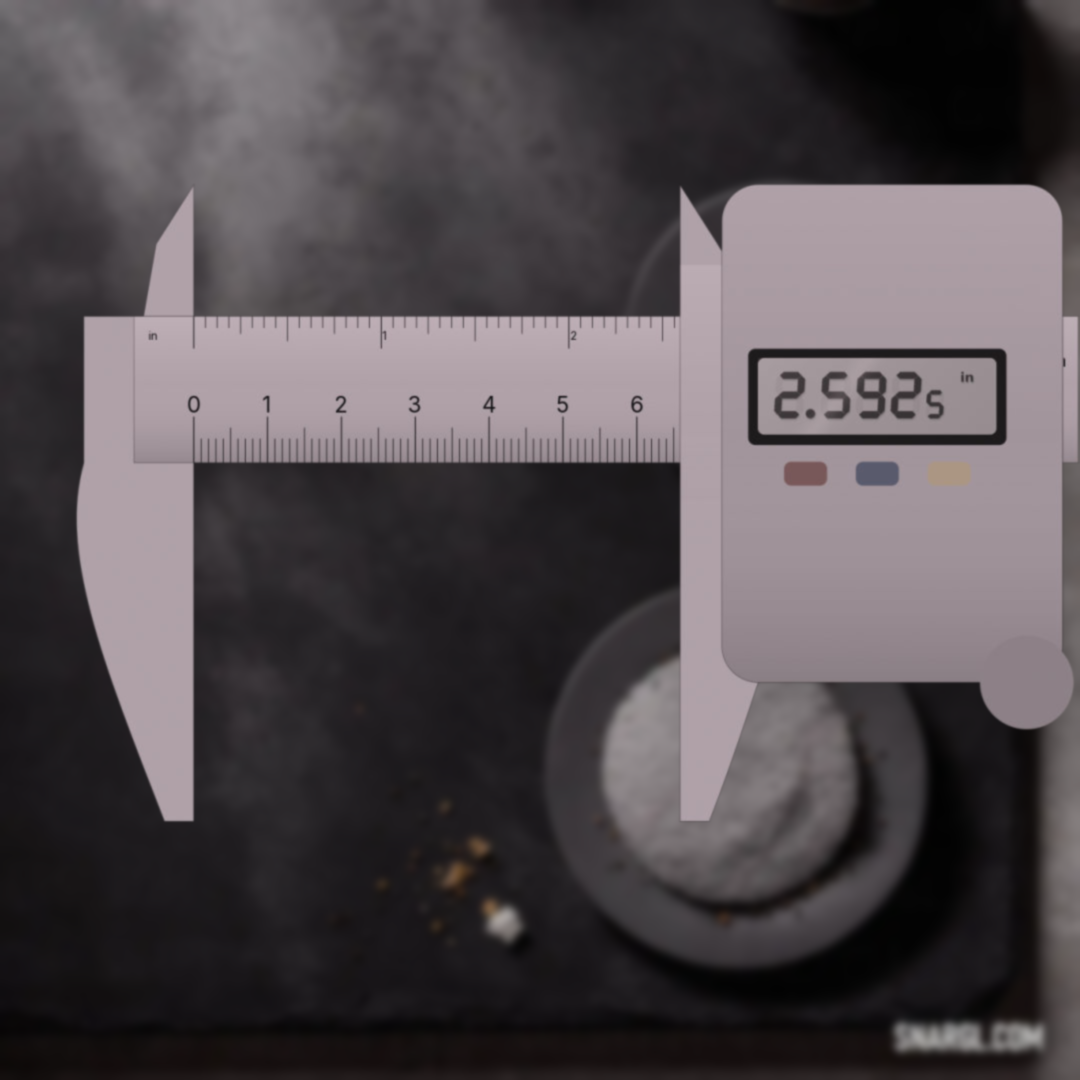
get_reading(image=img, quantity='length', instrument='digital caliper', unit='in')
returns 2.5925 in
